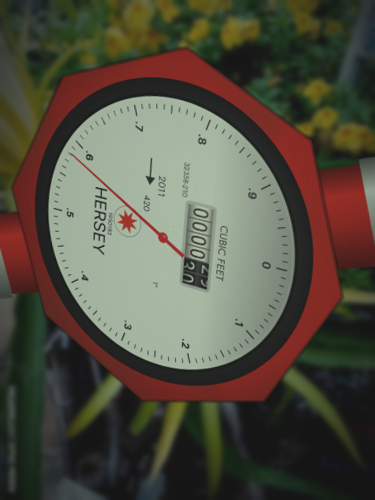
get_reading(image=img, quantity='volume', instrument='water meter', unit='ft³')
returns 29.58 ft³
